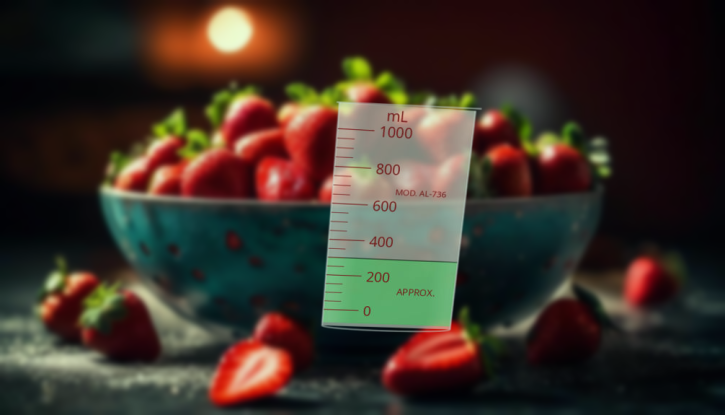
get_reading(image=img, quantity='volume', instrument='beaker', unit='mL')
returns 300 mL
